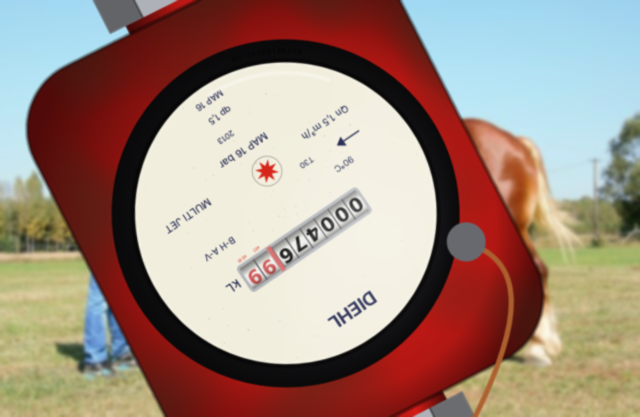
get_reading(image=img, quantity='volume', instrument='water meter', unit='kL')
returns 476.99 kL
